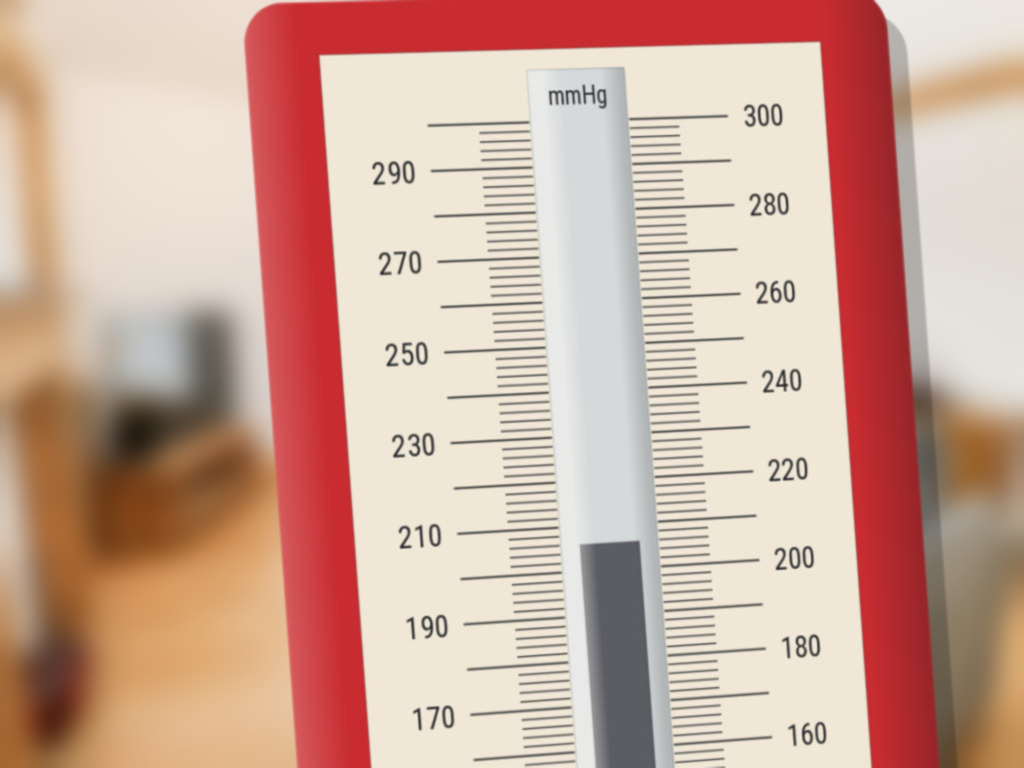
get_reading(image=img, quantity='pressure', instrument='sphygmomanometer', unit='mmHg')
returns 206 mmHg
